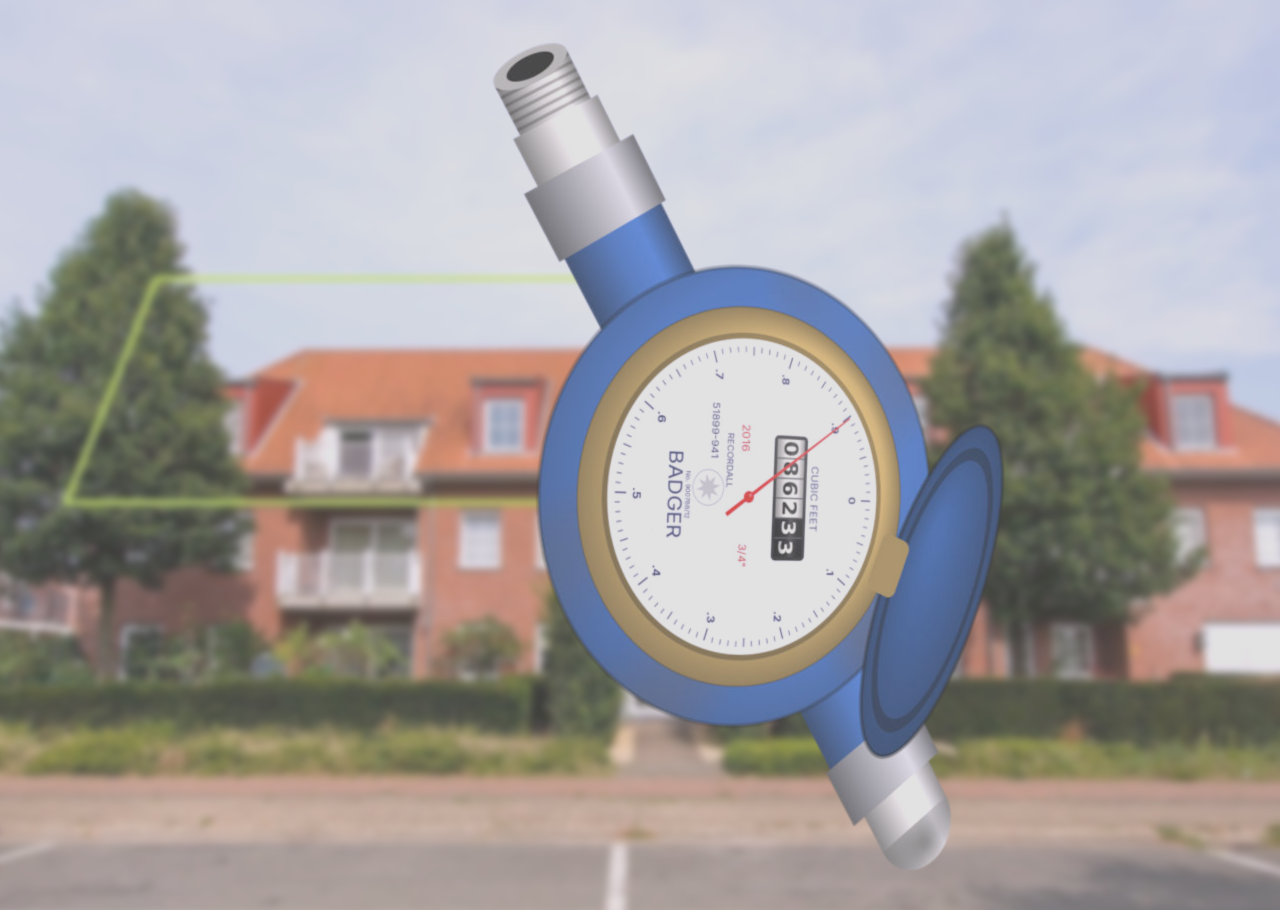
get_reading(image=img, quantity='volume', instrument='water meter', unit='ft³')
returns 86232.90 ft³
